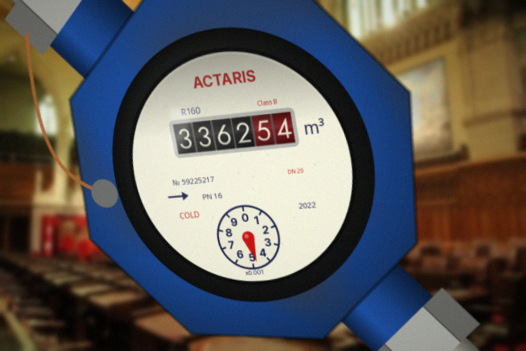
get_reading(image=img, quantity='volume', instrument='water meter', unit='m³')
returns 3362.544 m³
